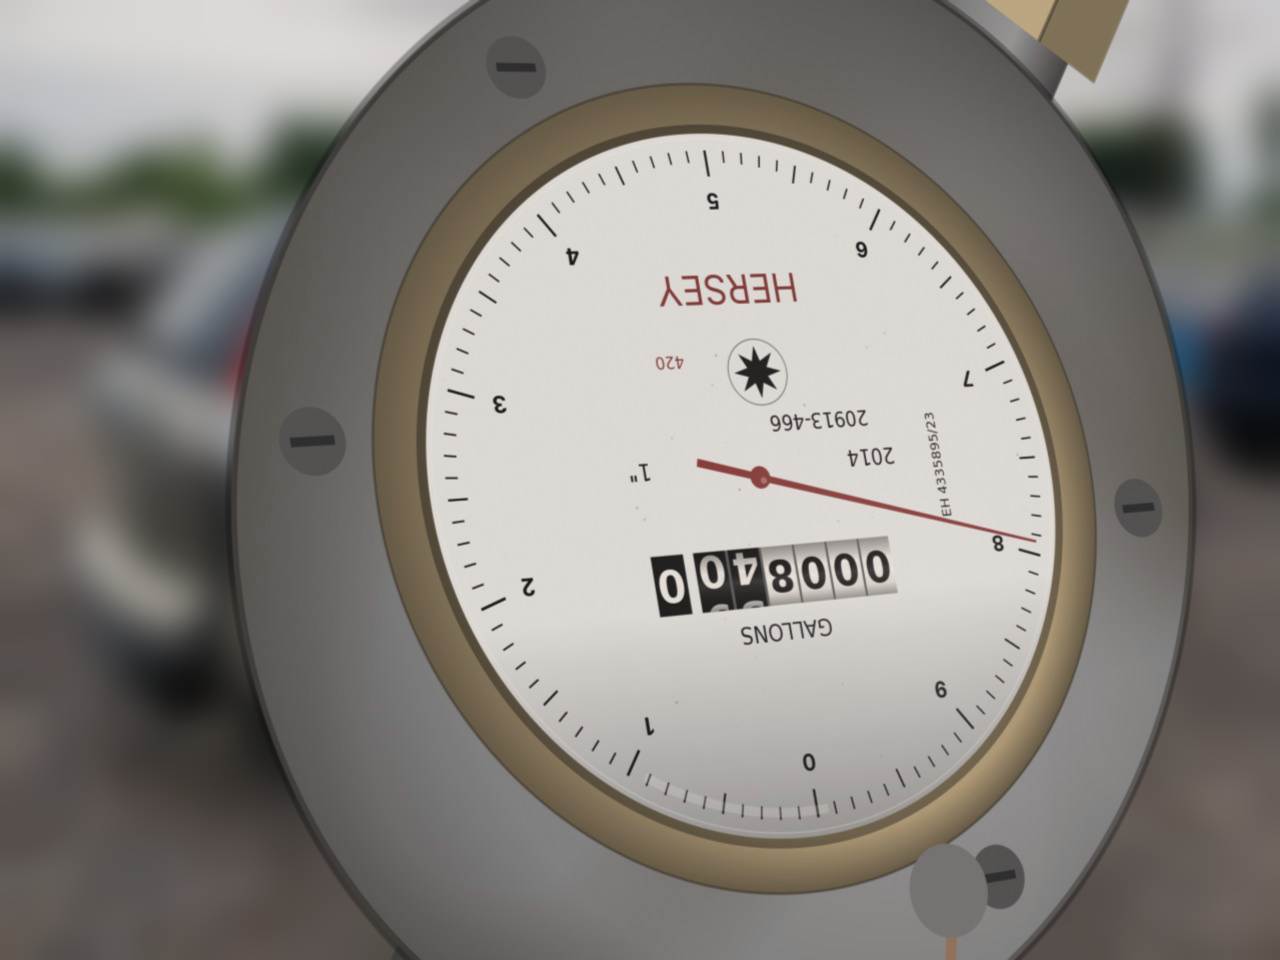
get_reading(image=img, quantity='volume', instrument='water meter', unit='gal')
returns 8397.9 gal
